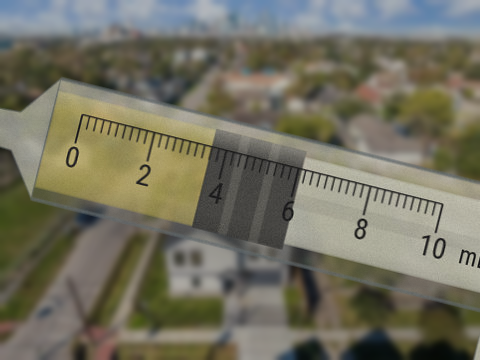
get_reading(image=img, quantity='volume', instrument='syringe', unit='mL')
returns 3.6 mL
